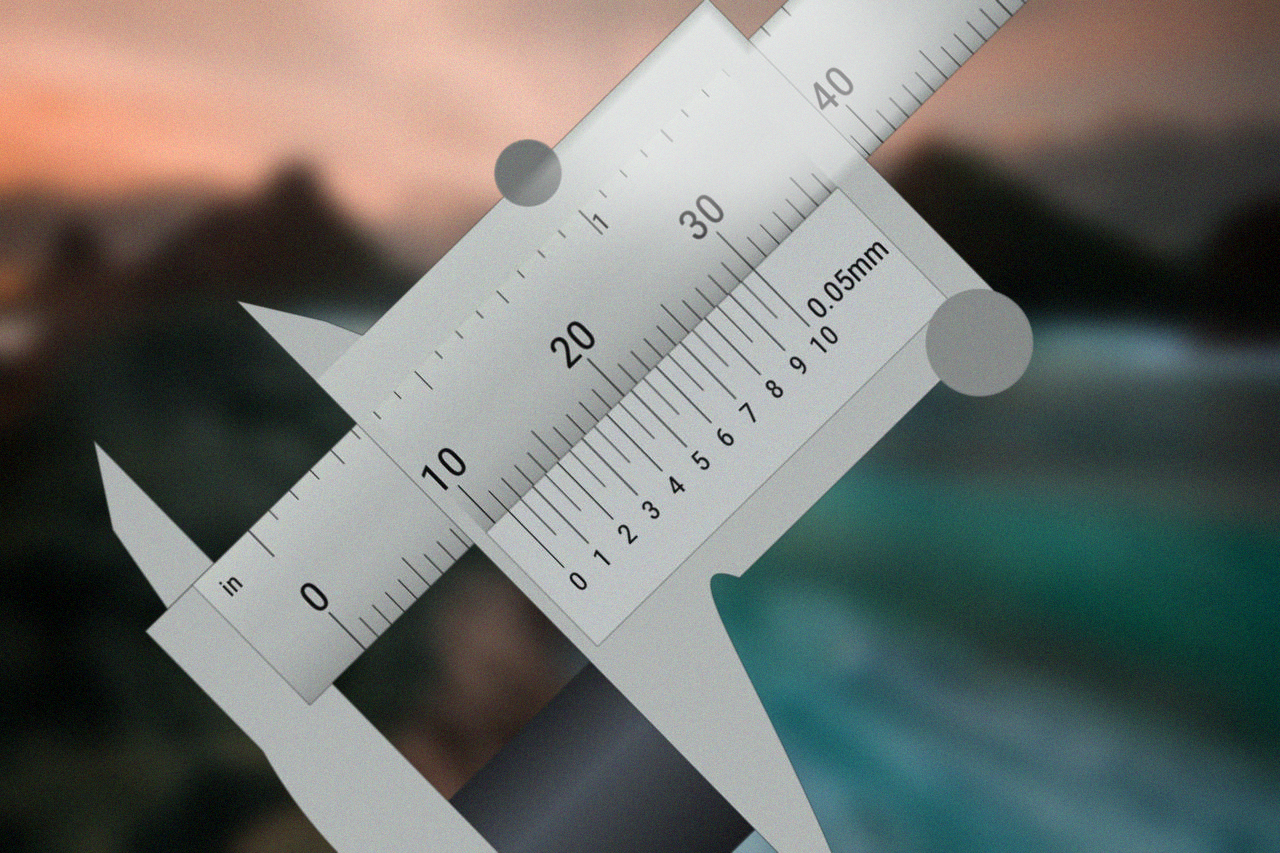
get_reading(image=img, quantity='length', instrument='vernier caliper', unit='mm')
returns 11.0 mm
